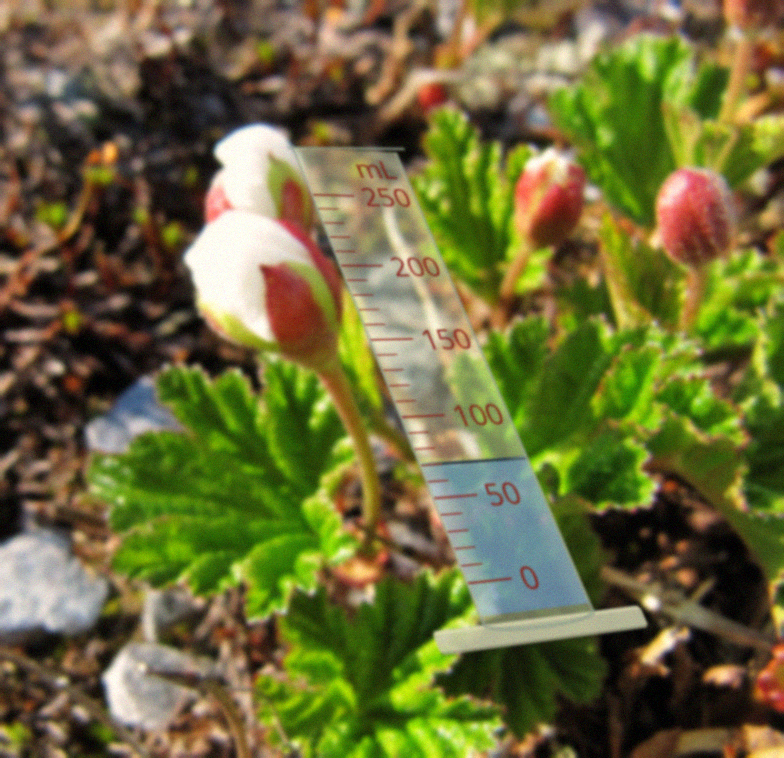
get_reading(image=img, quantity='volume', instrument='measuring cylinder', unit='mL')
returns 70 mL
